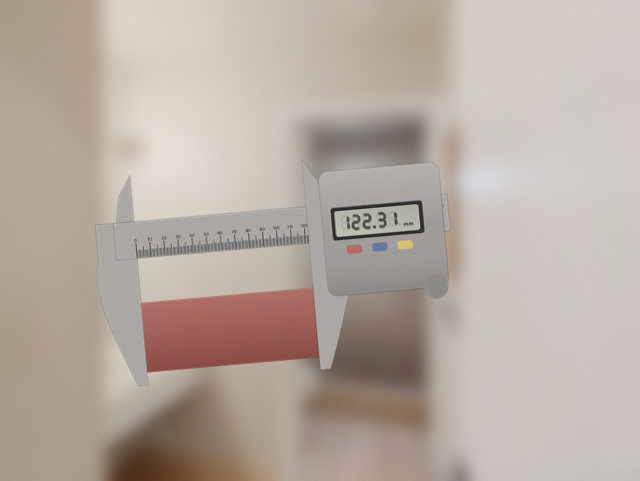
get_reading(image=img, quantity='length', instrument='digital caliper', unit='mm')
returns 122.31 mm
